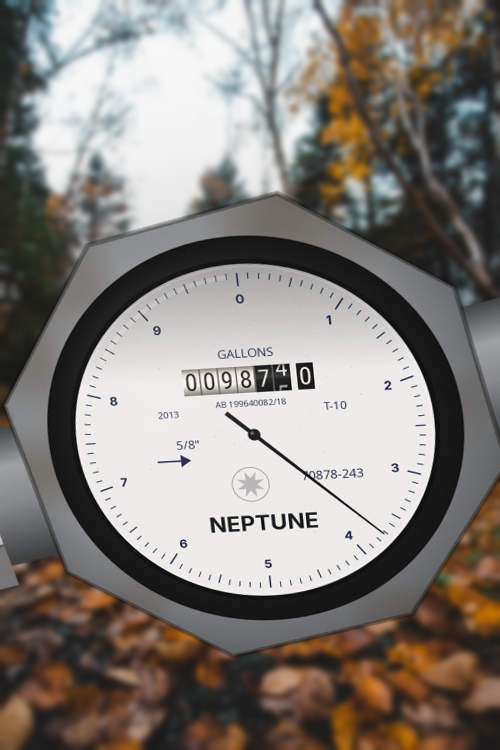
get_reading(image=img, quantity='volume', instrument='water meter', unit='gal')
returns 98743.7 gal
